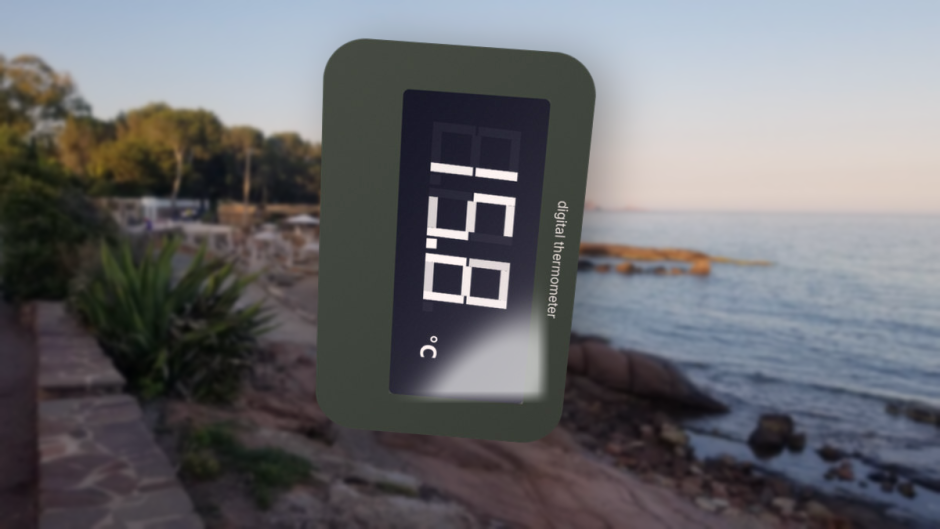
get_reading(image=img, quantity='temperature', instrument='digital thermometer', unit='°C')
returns 15.8 °C
